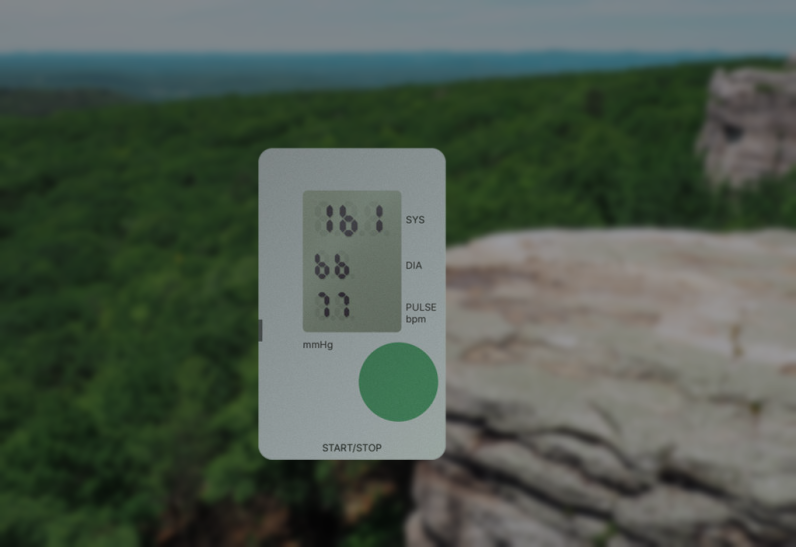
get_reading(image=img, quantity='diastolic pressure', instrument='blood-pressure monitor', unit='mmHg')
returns 66 mmHg
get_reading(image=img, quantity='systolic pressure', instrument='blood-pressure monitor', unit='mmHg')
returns 161 mmHg
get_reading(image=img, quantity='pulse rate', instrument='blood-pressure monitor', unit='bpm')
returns 77 bpm
